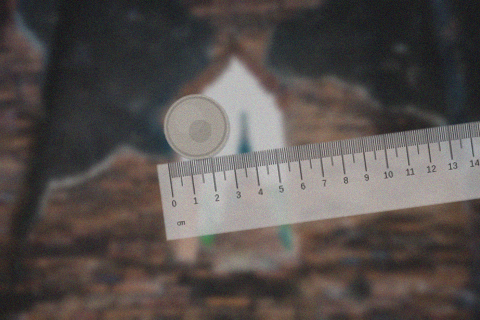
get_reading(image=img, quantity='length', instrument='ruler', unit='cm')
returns 3 cm
